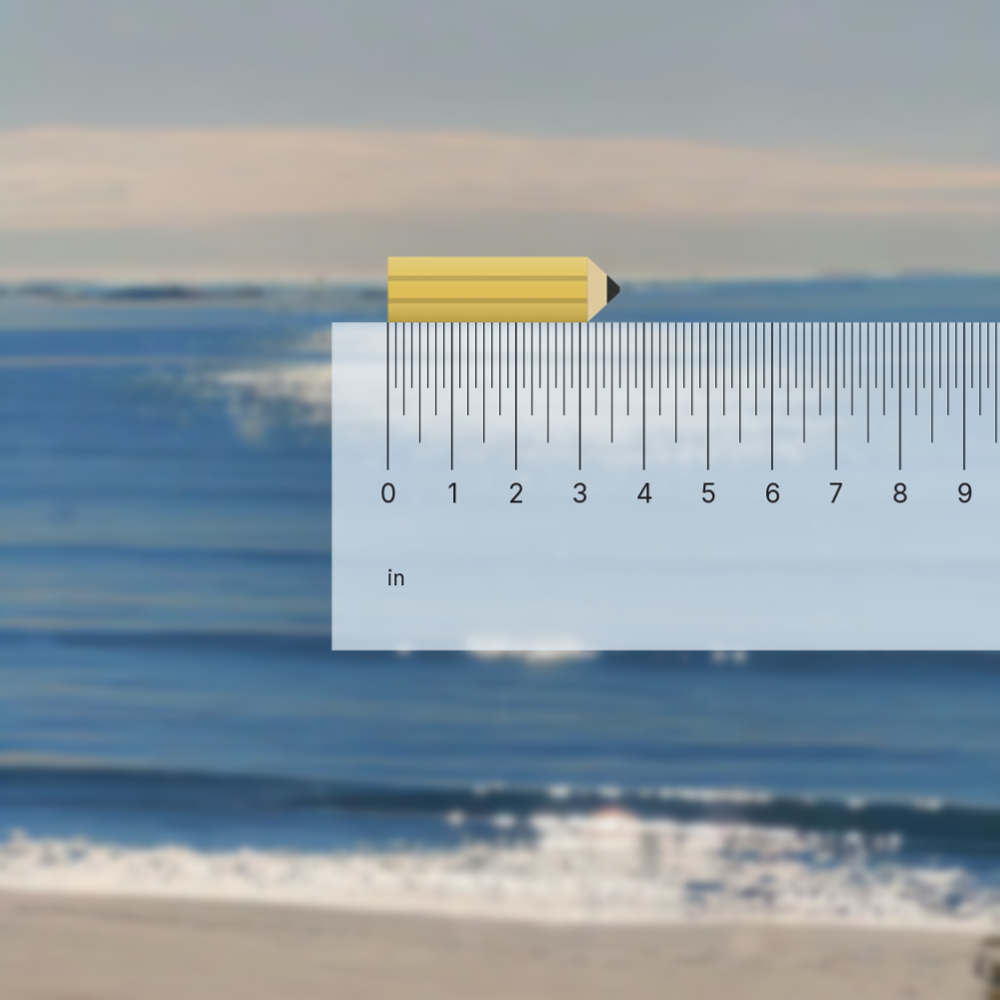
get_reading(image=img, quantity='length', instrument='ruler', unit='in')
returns 3.625 in
